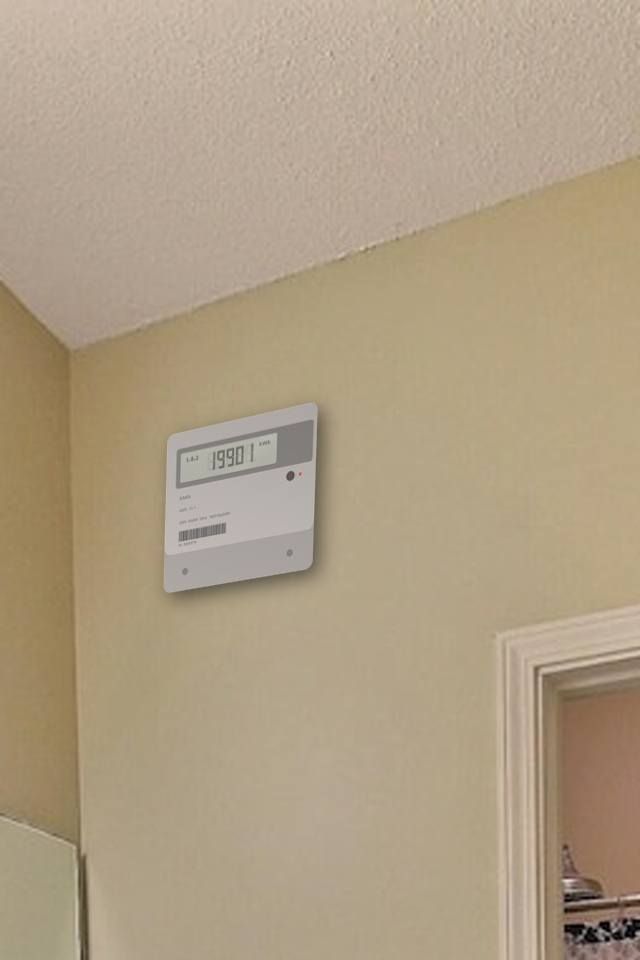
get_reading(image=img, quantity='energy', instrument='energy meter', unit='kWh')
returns 19901 kWh
